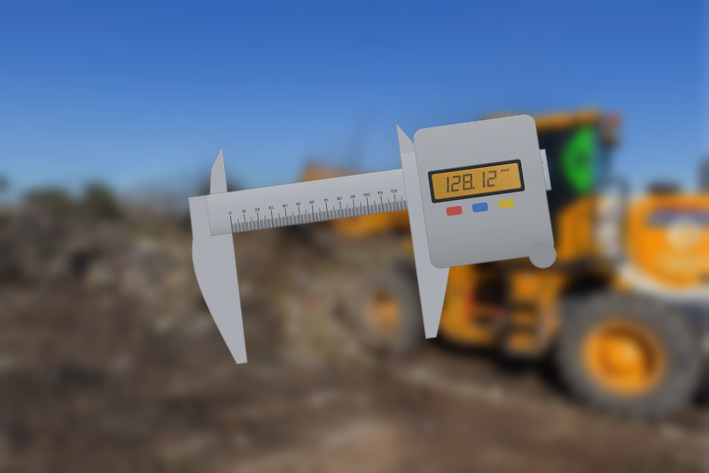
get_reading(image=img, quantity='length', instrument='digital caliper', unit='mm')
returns 128.12 mm
